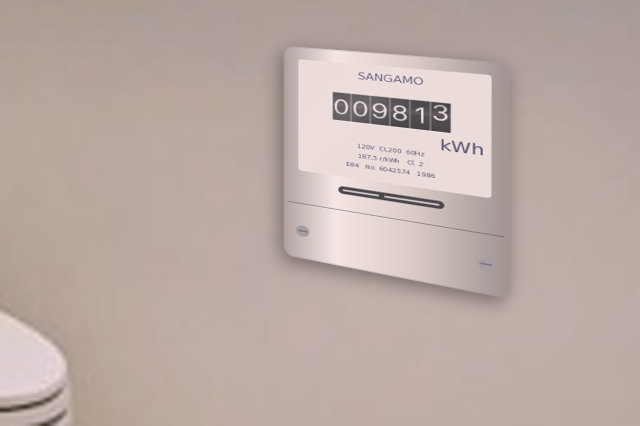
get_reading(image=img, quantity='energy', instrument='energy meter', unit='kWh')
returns 9813 kWh
